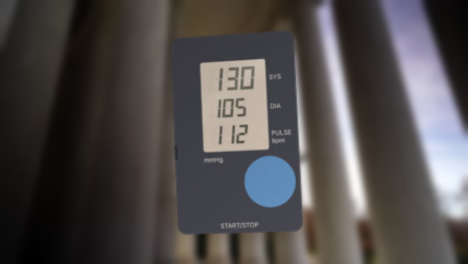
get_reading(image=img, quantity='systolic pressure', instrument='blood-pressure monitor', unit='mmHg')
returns 130 mmHg
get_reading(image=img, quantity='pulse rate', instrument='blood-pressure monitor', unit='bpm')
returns 112 bpm
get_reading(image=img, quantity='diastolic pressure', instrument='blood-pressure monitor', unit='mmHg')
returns 105 mmHg
